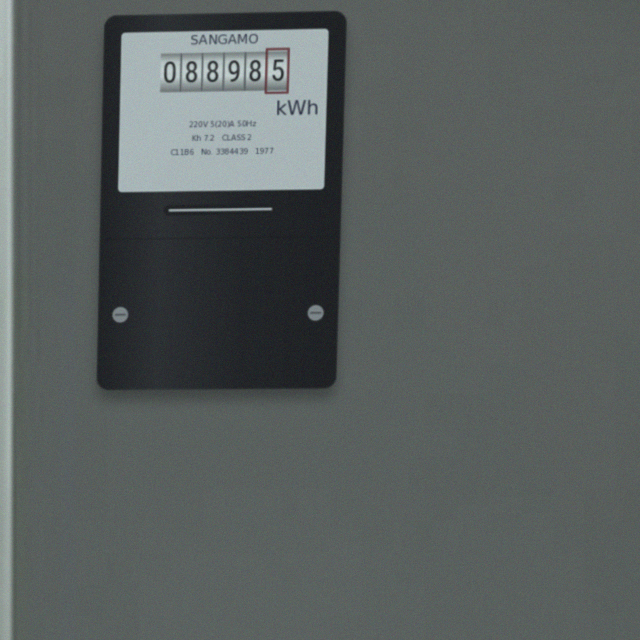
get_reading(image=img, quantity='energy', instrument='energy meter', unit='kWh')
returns 8898.5 kWh
